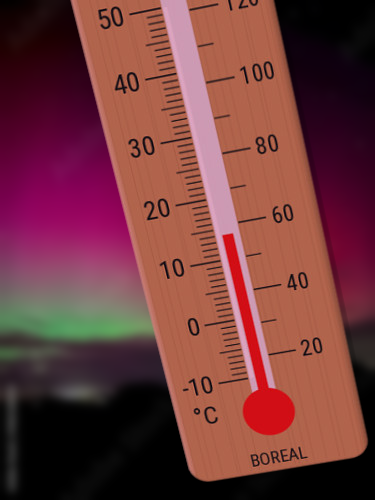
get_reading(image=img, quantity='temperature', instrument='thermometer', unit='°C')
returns 14 °C
